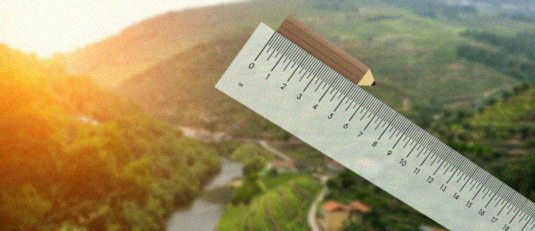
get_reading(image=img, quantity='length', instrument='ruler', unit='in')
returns 6 in
